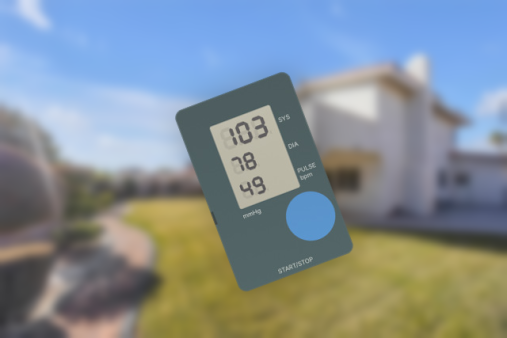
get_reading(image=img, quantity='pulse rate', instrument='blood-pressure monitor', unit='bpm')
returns 49 bpm
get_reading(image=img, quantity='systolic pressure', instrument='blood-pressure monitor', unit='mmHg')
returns 103 mmHg
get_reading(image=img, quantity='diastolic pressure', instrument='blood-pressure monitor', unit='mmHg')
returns 78 mmHg
